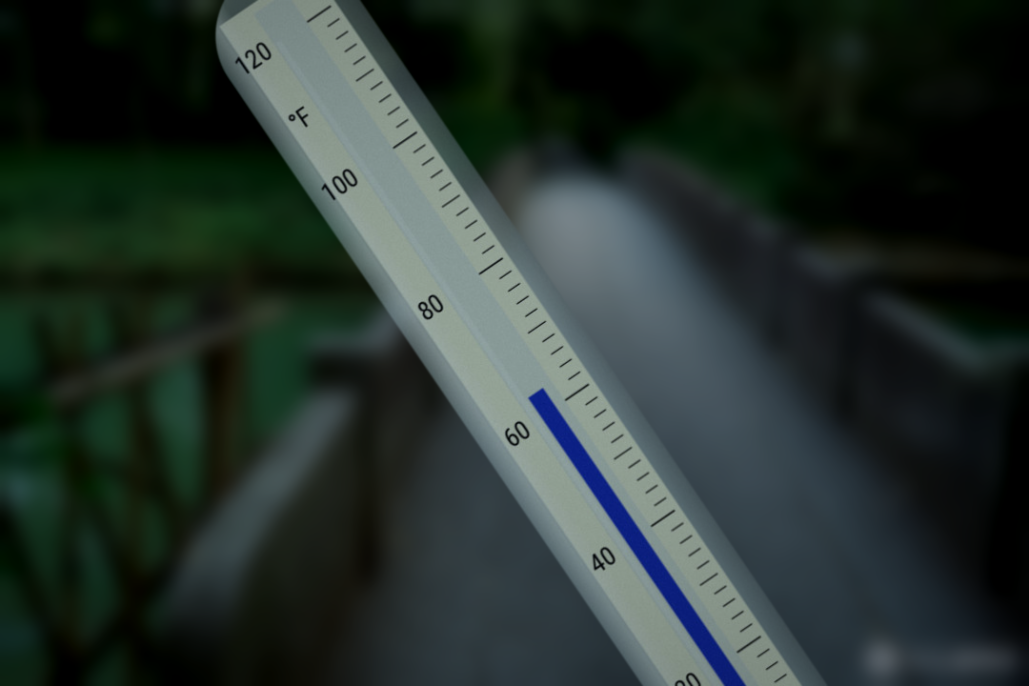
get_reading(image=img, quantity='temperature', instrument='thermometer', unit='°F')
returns 63 °F
